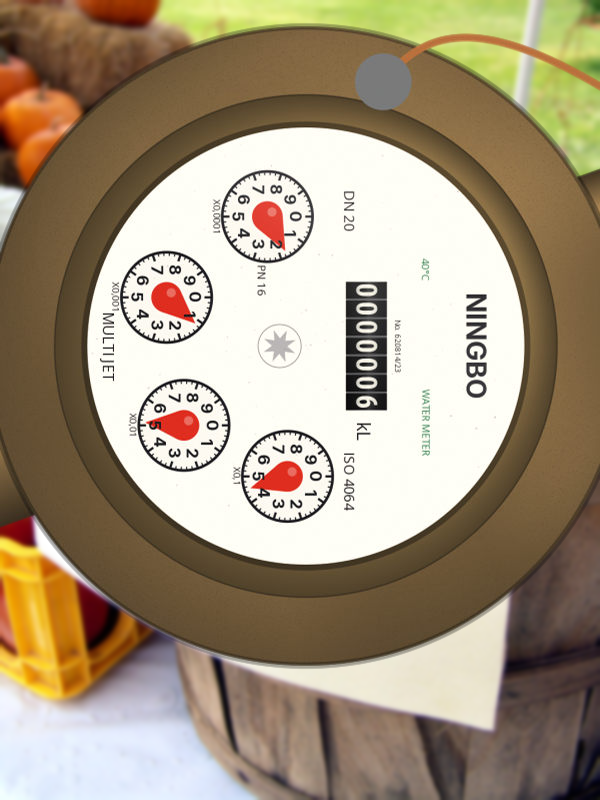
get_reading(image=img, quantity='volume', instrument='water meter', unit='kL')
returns 6.4511 kL
